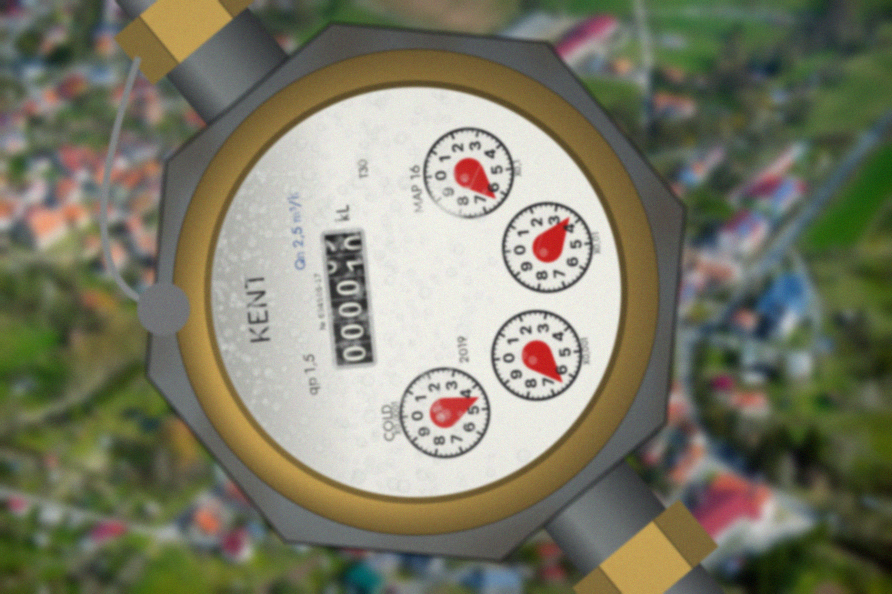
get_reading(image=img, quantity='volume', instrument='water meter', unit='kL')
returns 9.6364 kL
